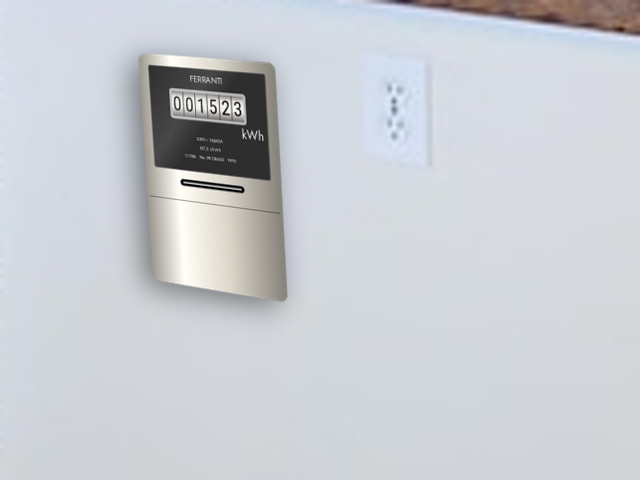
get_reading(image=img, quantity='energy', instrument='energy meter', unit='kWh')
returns 1523 kWh
